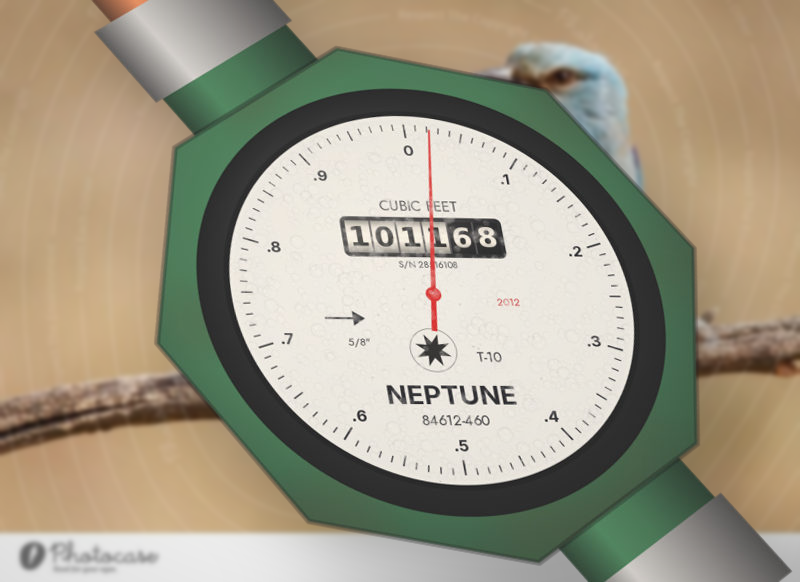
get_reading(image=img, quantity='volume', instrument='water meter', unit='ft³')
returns 101168.02 ft³
